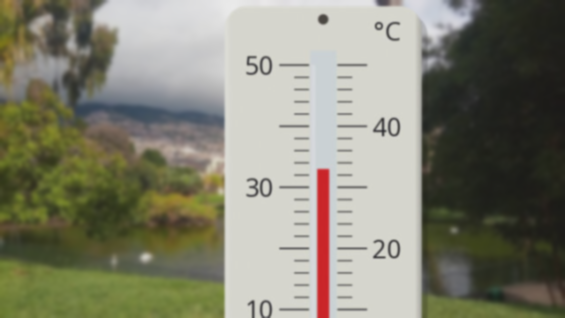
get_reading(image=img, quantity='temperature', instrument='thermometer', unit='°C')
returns 33 °C
